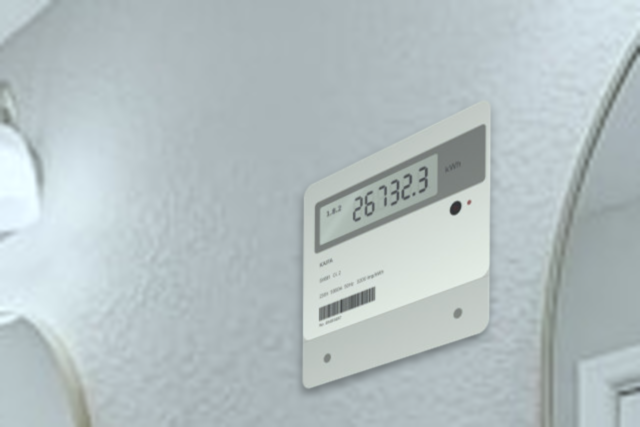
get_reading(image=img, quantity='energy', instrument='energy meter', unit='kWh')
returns 26732.3 kWh
